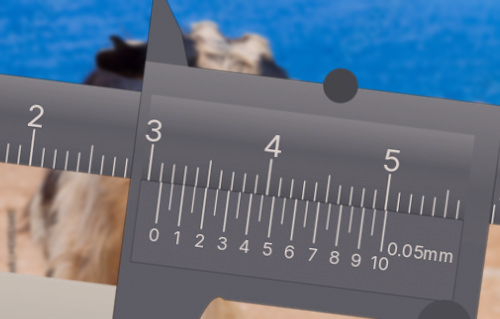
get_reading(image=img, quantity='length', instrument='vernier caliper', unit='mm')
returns 31.1 mm
